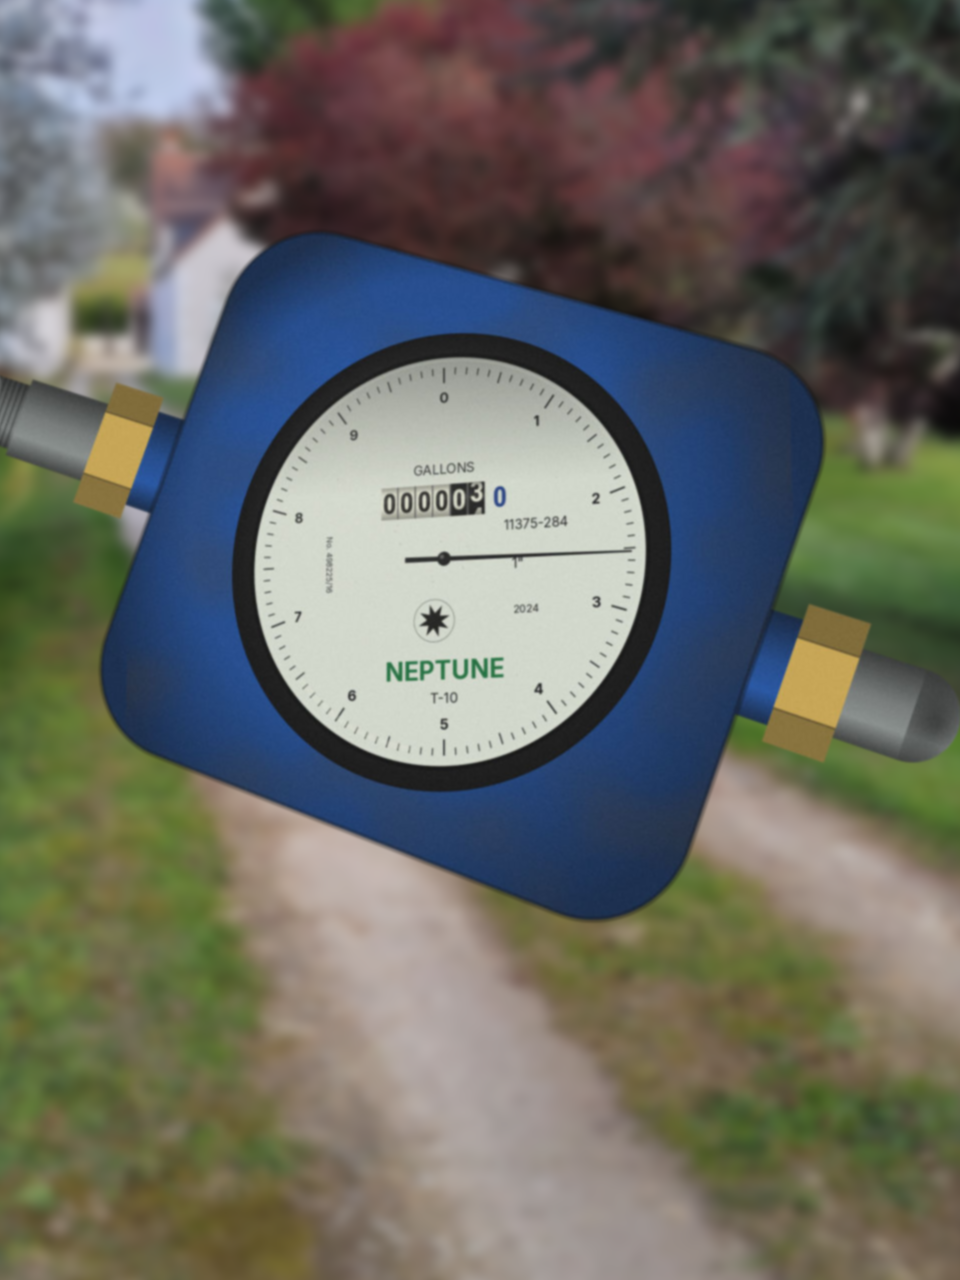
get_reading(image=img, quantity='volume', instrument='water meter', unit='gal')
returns 32.5 gal
